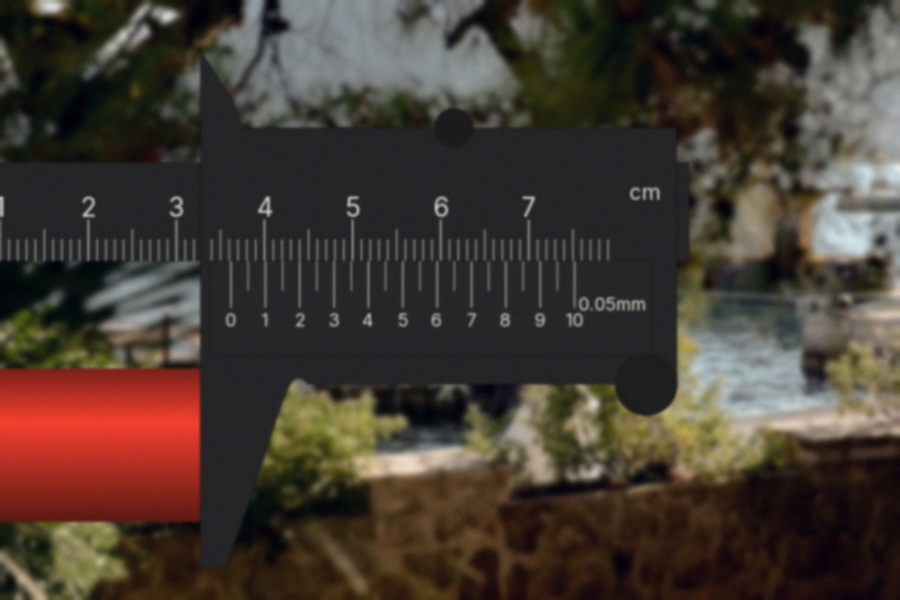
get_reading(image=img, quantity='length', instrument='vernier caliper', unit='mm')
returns 36.2 mm
